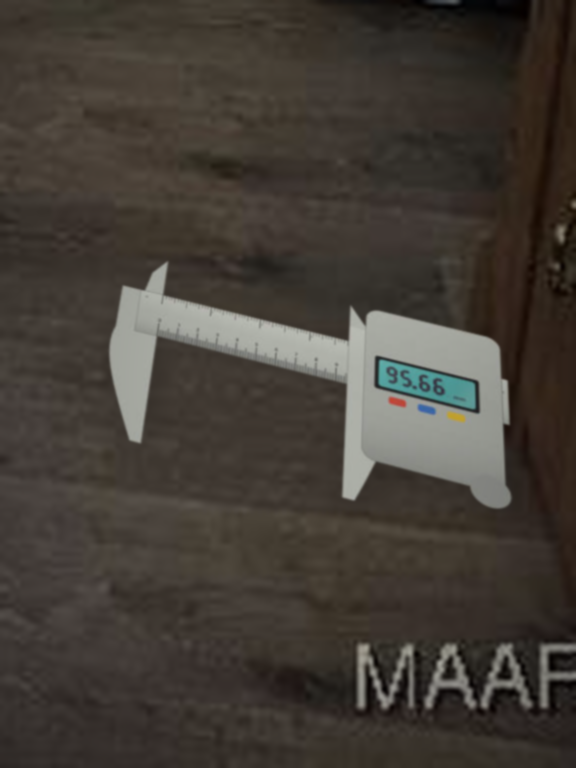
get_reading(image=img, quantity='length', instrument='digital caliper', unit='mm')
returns 95.66 mm
